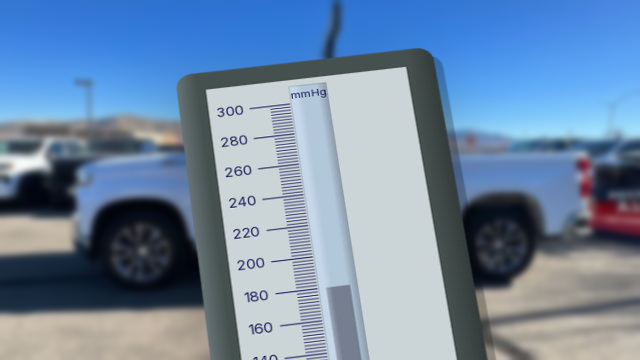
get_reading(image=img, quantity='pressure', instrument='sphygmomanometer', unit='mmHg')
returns 180 mmHg
